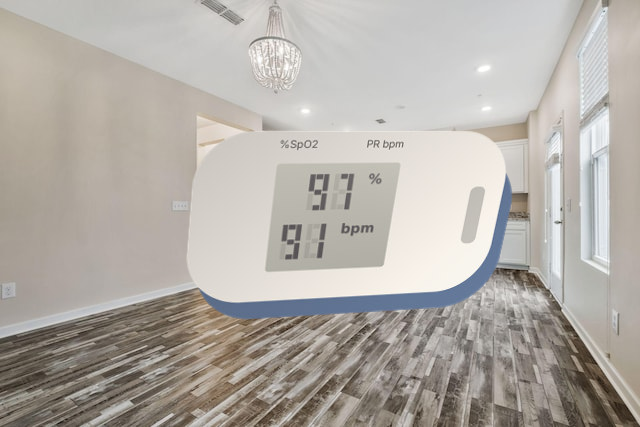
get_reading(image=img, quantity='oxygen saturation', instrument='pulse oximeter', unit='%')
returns 97 %
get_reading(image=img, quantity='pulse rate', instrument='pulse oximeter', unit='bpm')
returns 91 bpm
